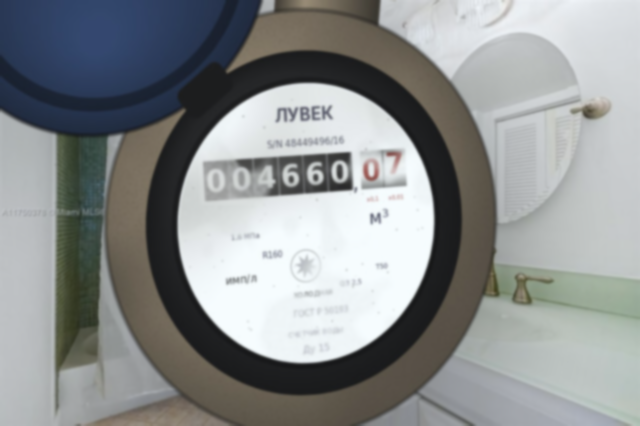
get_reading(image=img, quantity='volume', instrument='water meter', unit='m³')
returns 4660.07 m³
